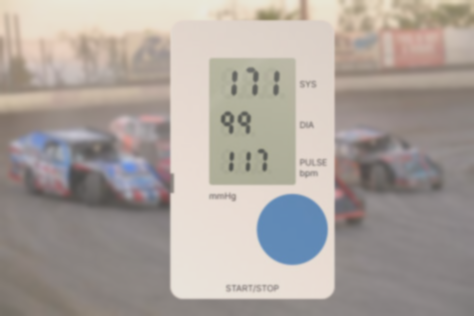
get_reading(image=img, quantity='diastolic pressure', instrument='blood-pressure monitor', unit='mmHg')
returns 99 mmHg
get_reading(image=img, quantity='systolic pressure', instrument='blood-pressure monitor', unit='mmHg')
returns 171 mmHg
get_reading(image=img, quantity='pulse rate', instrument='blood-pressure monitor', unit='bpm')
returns 117 bpm
